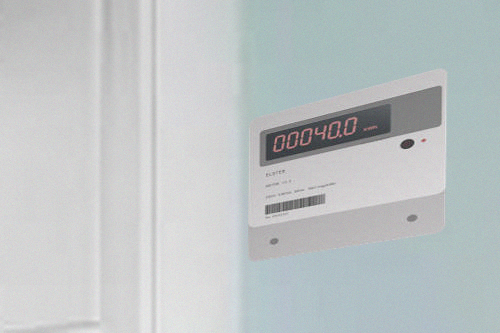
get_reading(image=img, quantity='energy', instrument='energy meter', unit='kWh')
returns 40.0 kWh
